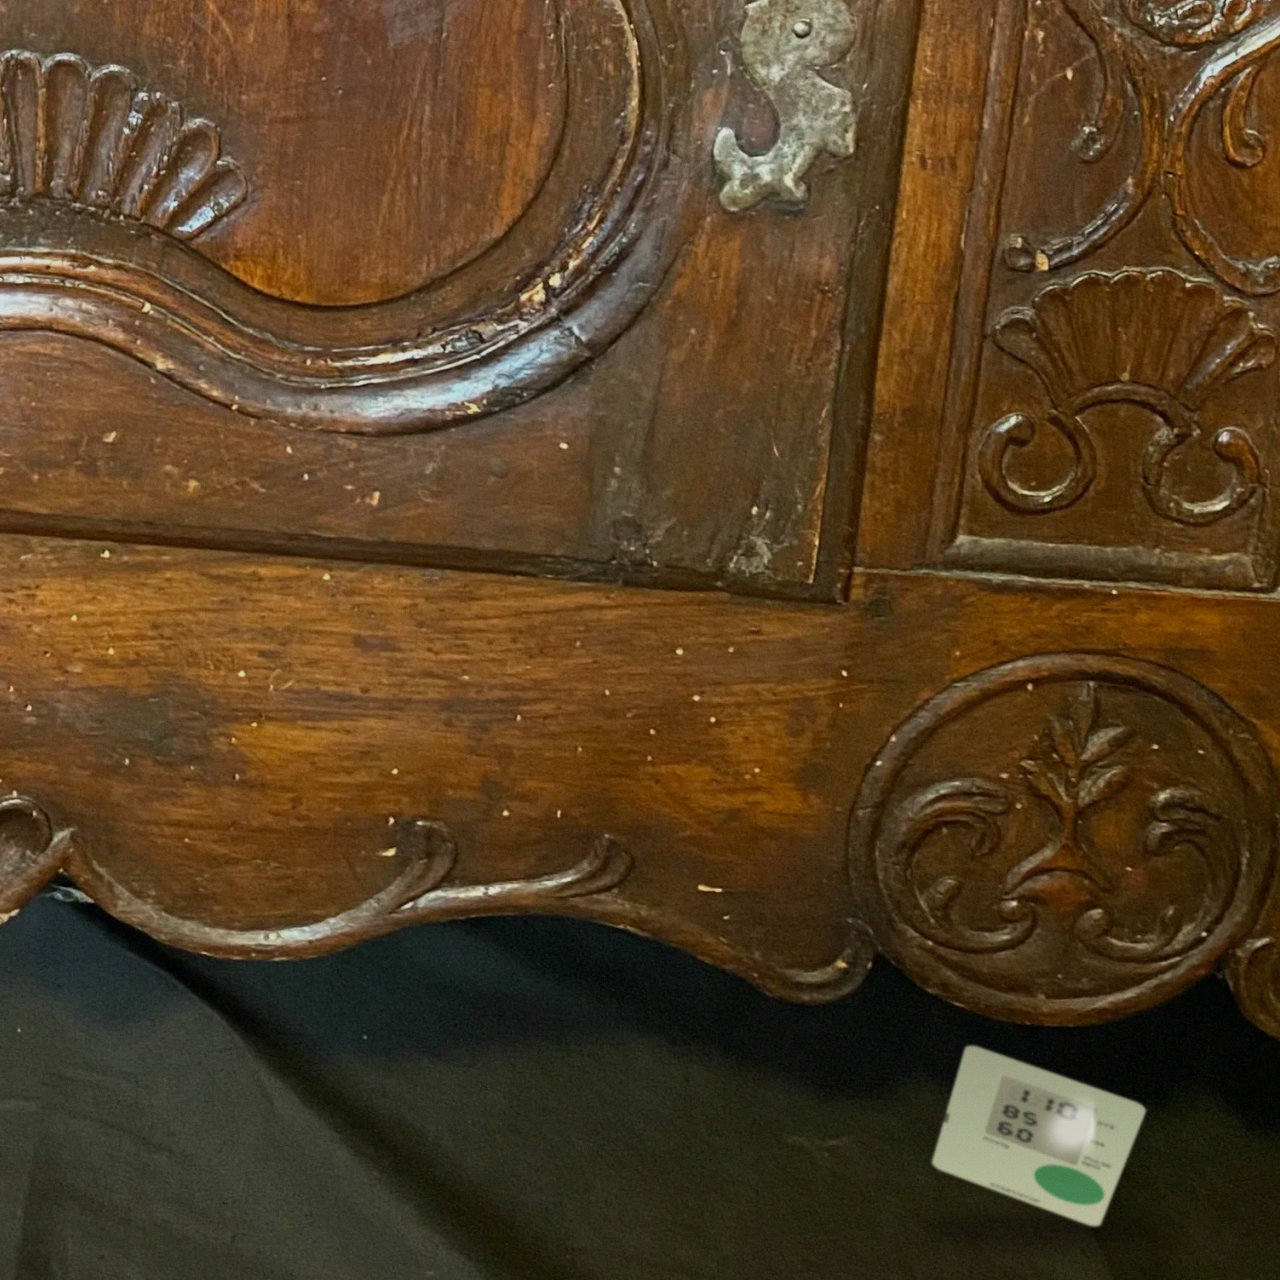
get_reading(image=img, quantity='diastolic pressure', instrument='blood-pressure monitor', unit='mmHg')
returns 85 mmHg
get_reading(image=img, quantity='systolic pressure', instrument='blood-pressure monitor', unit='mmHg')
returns 110 mmHg
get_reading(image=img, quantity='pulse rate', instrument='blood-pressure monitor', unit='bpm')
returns 60 bpm
